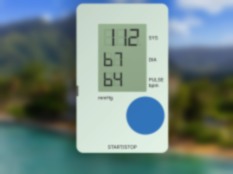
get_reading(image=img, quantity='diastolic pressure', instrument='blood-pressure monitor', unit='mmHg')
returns 67 mmHg
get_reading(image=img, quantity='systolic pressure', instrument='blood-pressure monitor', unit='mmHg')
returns 112 mmHg
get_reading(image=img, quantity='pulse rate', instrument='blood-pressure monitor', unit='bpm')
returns 64 bpm
